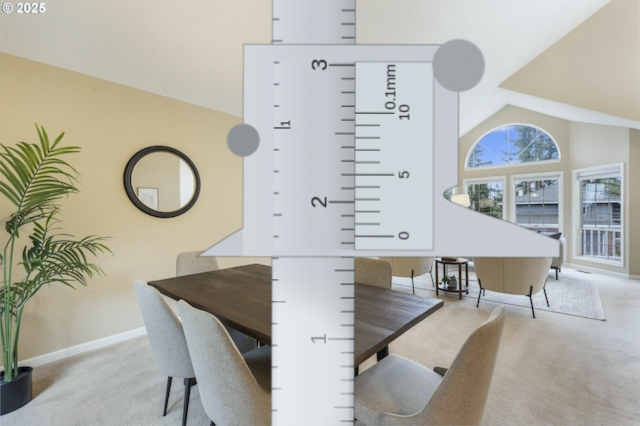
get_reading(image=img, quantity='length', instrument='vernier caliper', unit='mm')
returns 17.5 mm
